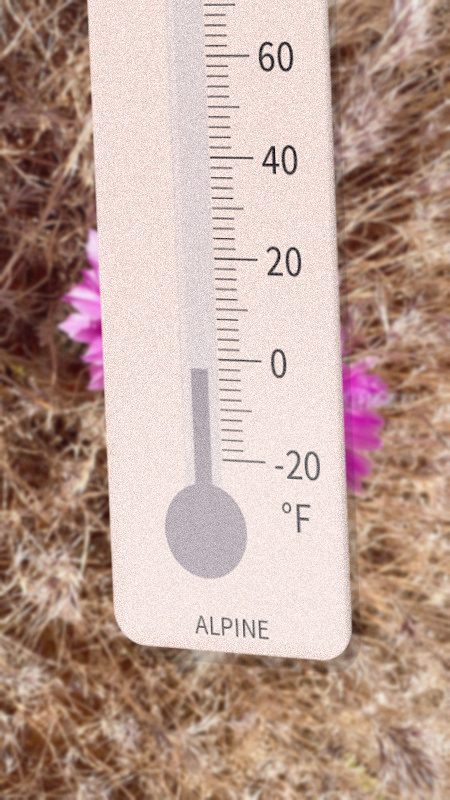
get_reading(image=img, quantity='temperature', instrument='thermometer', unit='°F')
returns -2 °F
